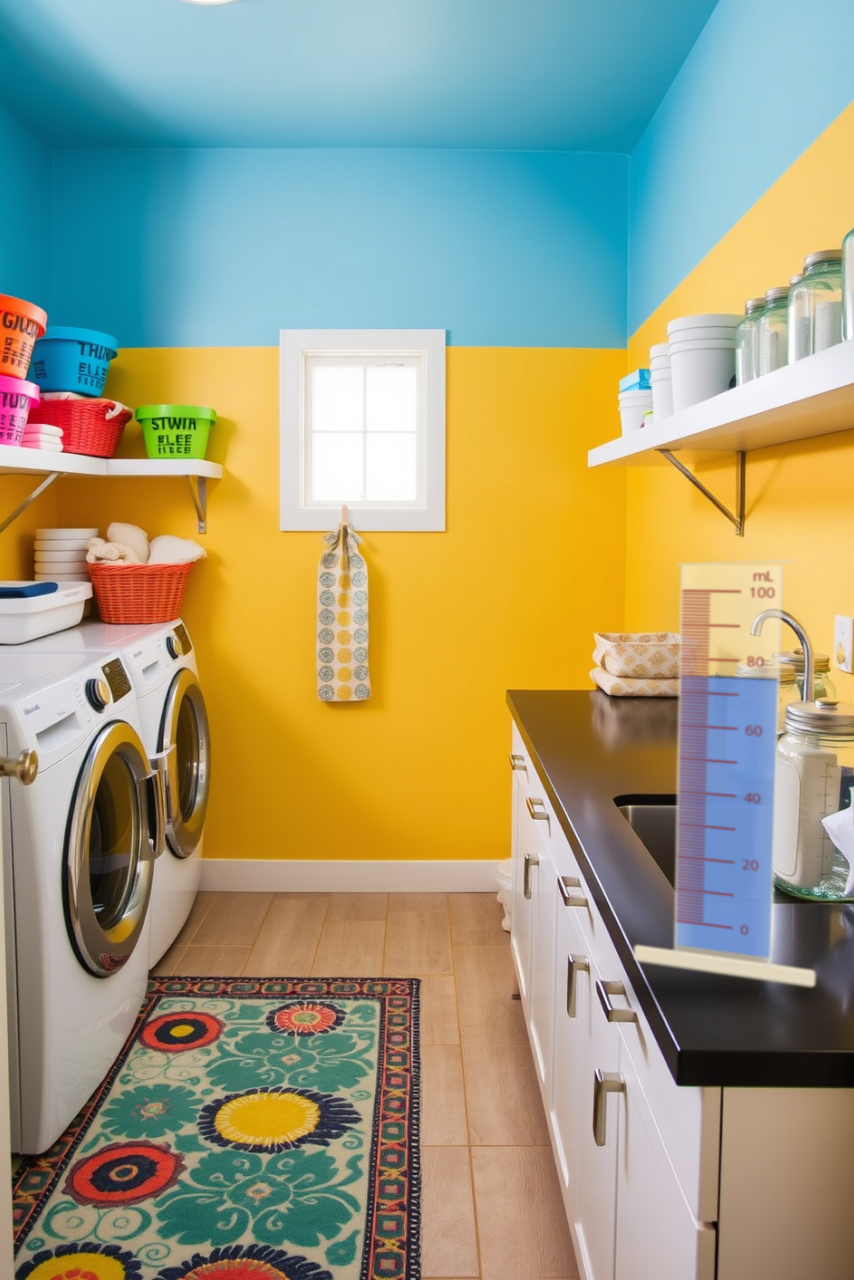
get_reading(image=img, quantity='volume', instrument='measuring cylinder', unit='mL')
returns 75 mL
